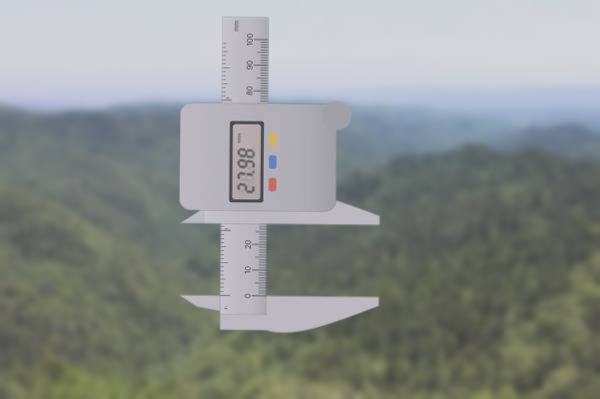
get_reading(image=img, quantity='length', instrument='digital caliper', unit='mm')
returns 27.98 mm
